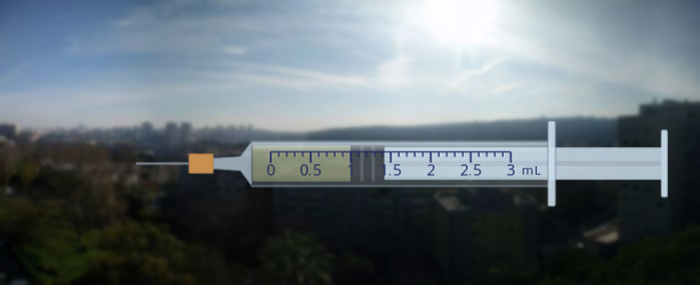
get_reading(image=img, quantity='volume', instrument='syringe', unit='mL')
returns 1 mL
